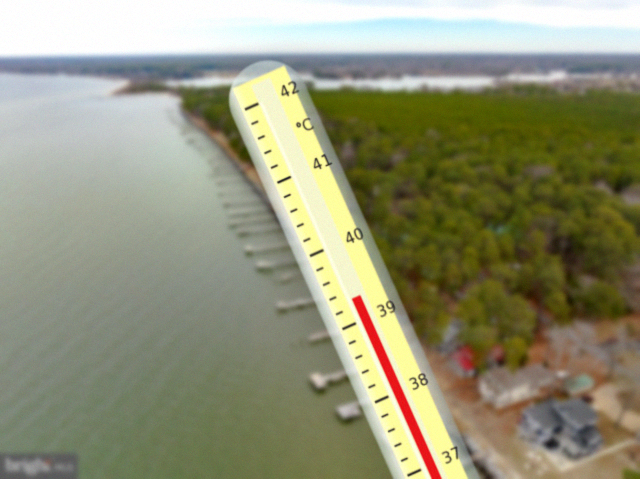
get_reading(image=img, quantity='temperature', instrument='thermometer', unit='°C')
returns 39.3 °C
